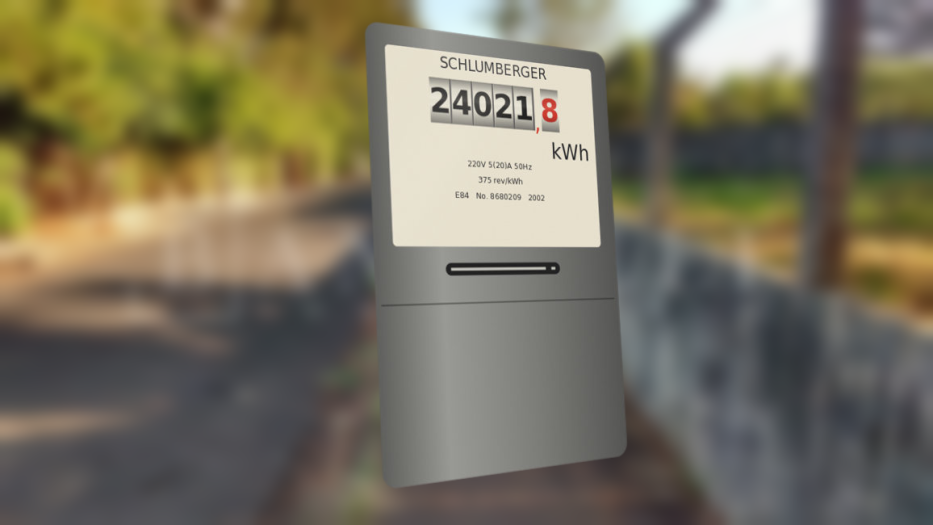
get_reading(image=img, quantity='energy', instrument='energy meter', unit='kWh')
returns 24021.8 kWh
